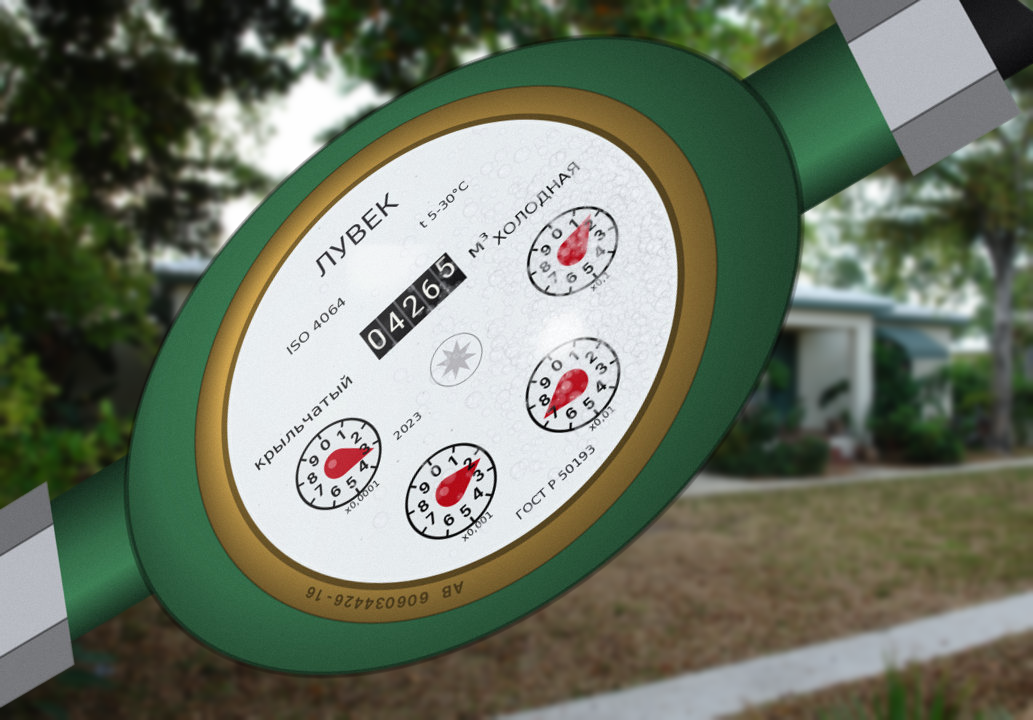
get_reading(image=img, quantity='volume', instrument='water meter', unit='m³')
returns 4265.1723 m³
